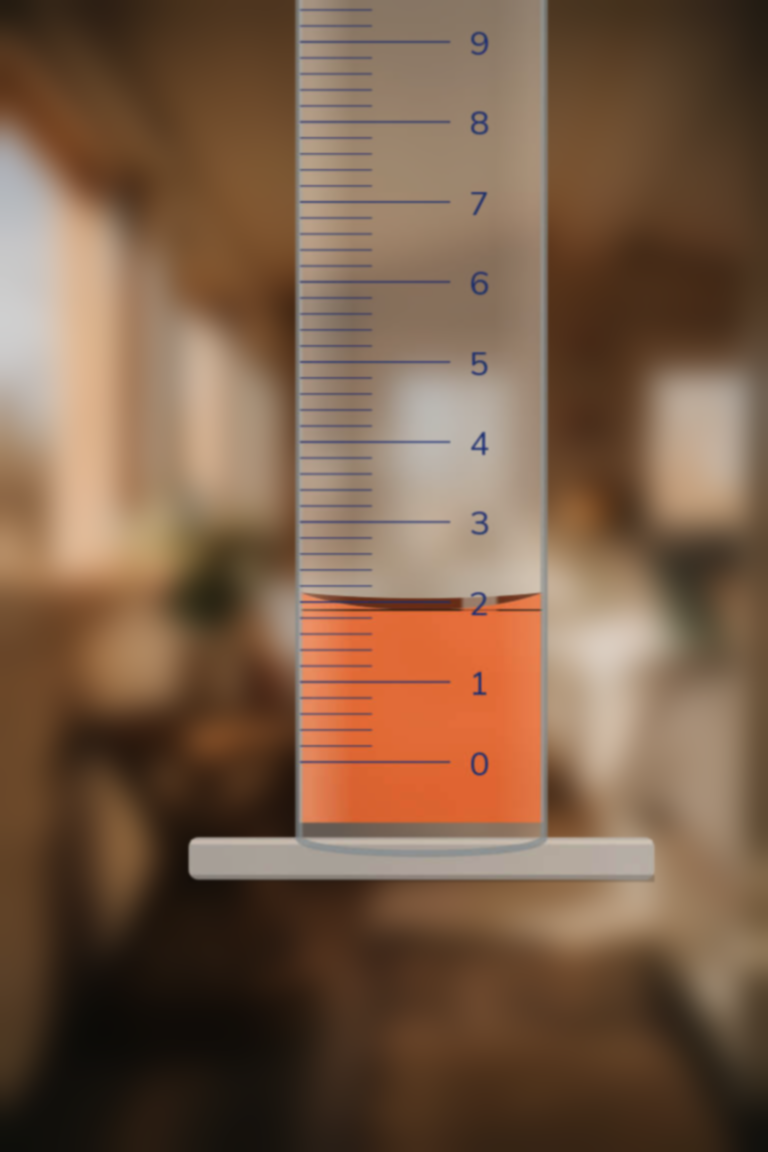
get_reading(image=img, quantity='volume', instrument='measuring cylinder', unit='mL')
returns 1.9 mL
